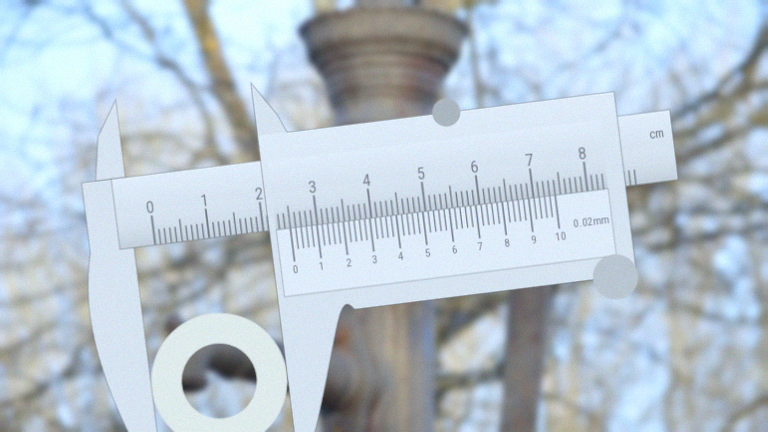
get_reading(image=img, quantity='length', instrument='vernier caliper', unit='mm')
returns 25.0 mm
